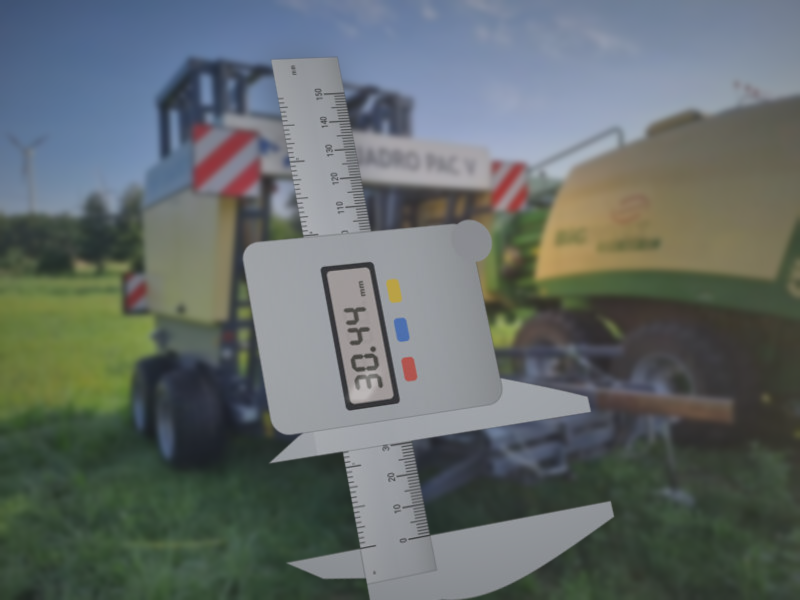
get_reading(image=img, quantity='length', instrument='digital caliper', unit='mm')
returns 30.44 mm
